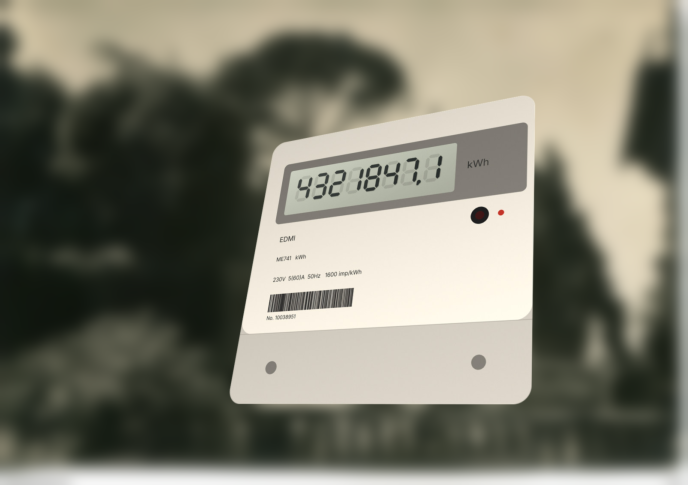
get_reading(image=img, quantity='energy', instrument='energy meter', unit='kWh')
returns 4321847.1 kWh
